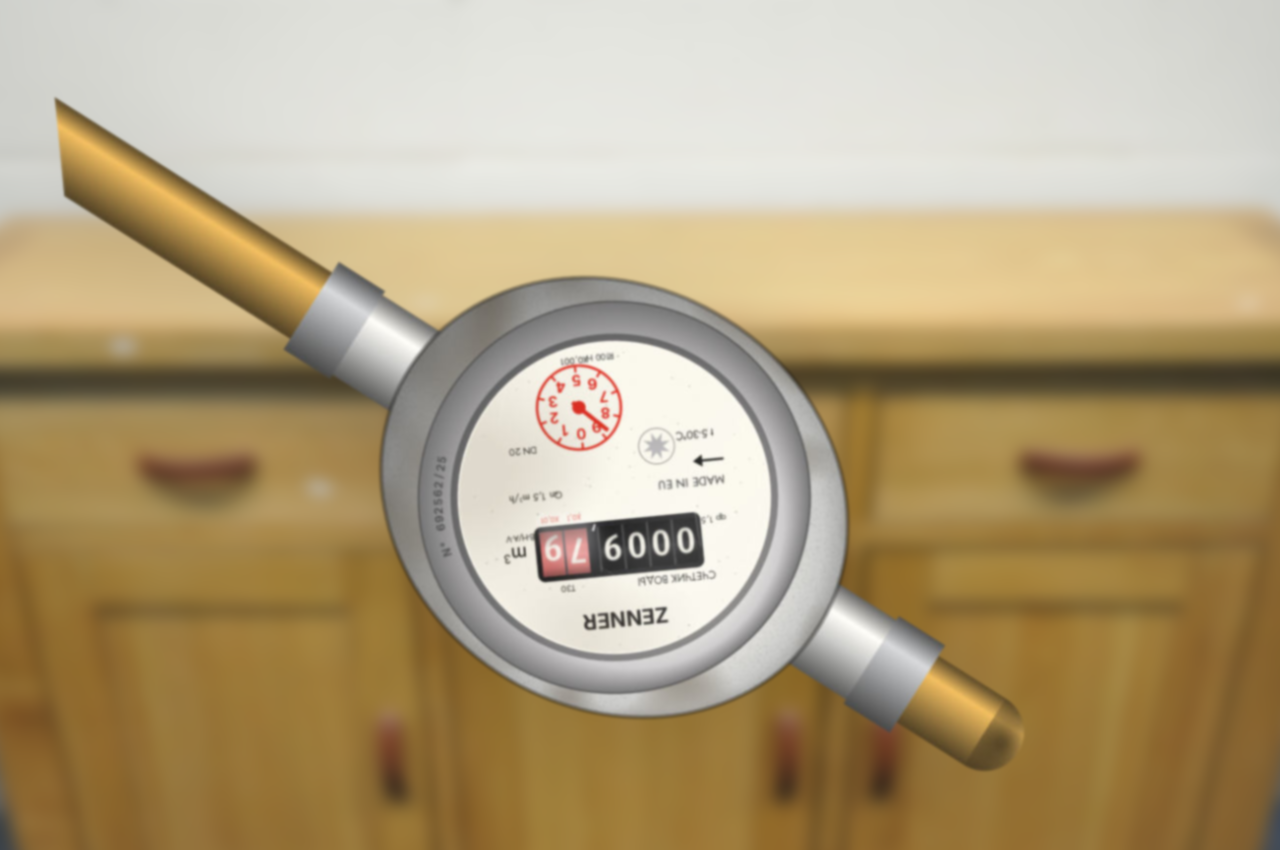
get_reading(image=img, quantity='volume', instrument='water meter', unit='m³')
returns 9.788 m³
